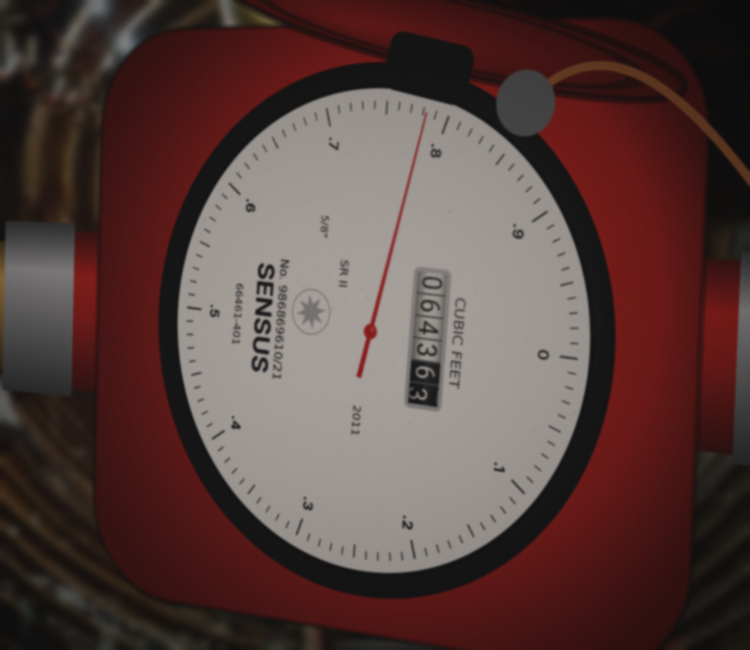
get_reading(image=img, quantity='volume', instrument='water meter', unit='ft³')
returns 64362.78 ft³
